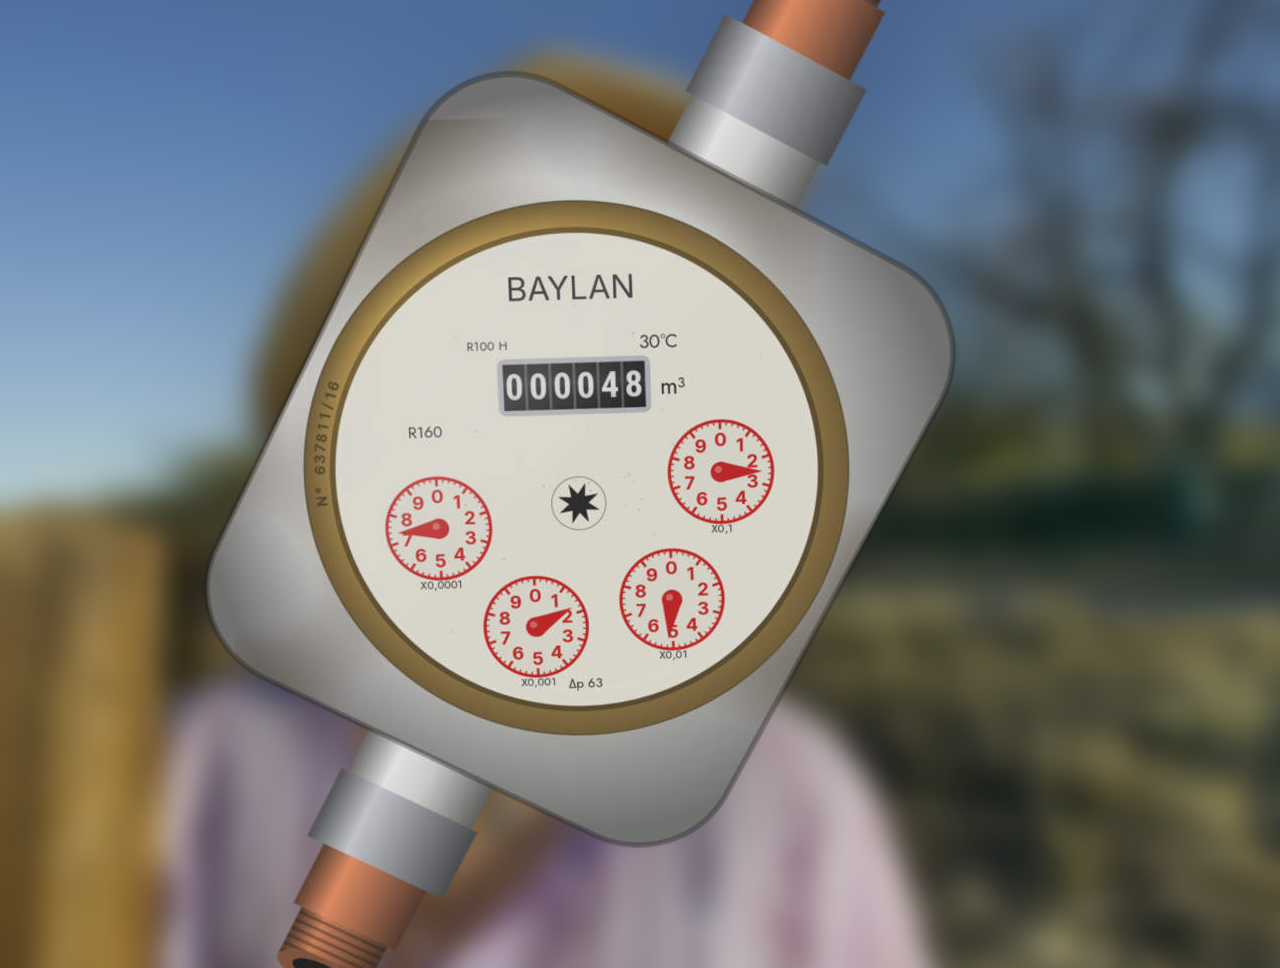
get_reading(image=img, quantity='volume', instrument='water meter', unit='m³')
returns 48.2517 m³
